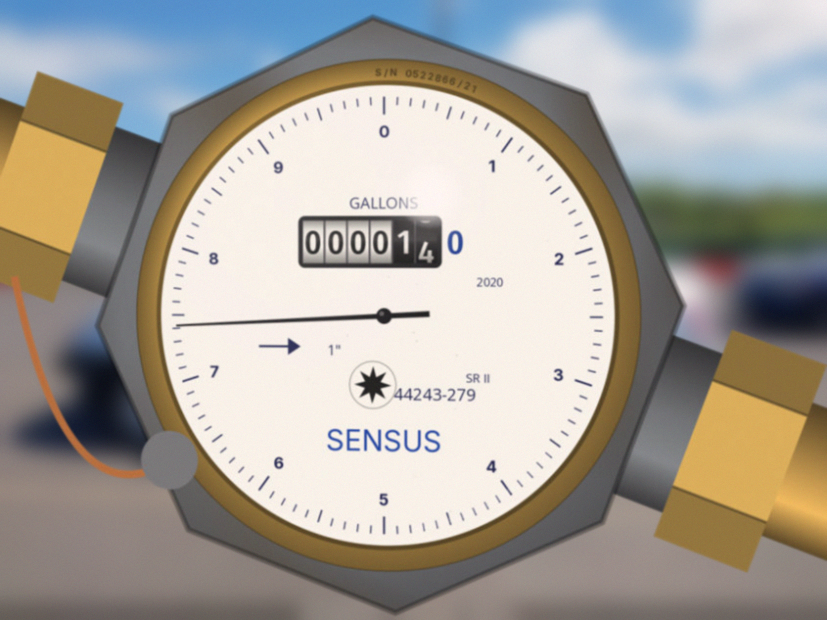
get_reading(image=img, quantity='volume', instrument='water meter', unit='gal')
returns 137.4 gal
